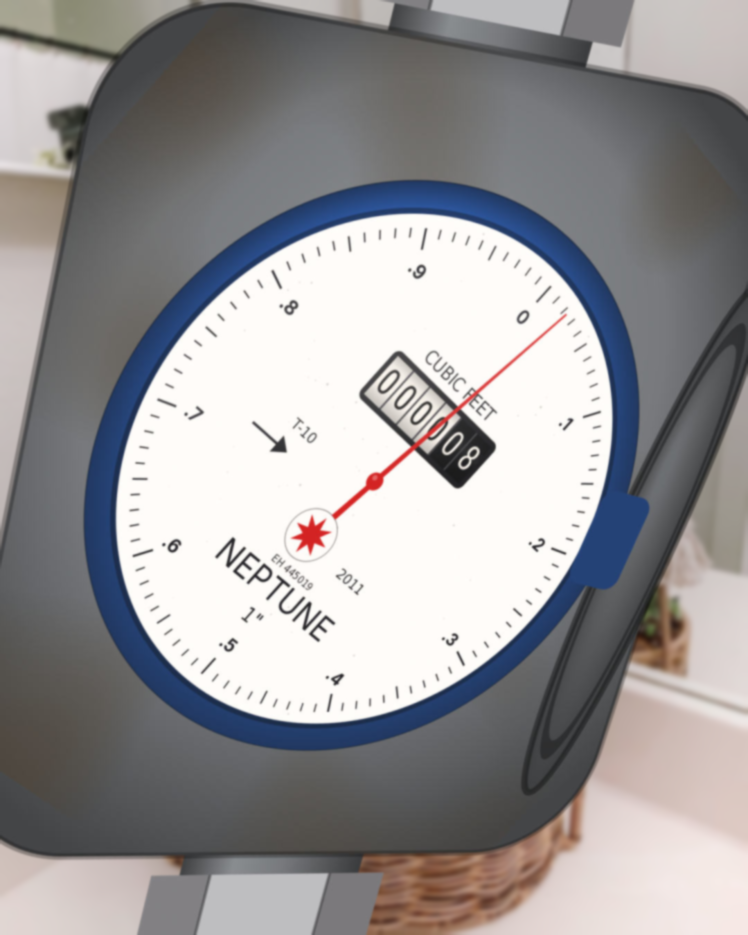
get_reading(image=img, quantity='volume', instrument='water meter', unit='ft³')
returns 8.02 ft³
